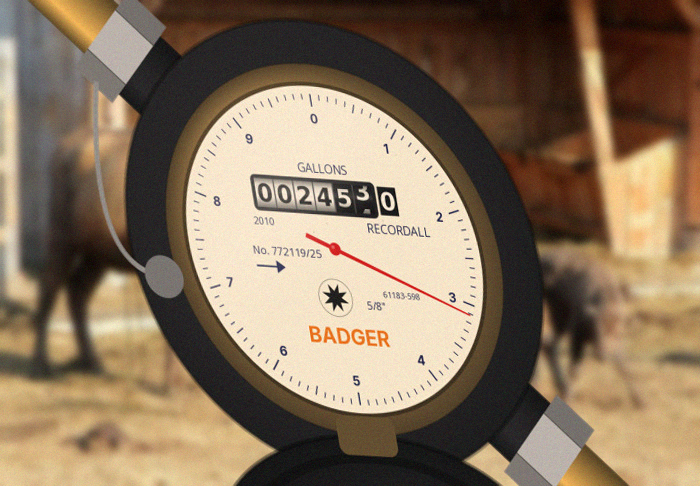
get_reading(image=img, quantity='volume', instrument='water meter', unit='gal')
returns 24533.1 gal
